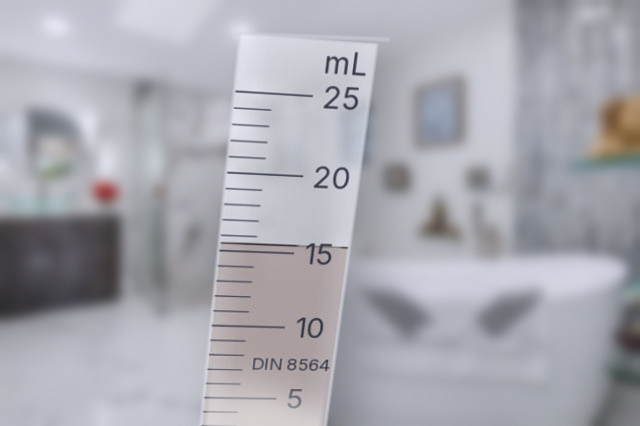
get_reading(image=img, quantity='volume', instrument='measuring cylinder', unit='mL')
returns 15.5 mL
